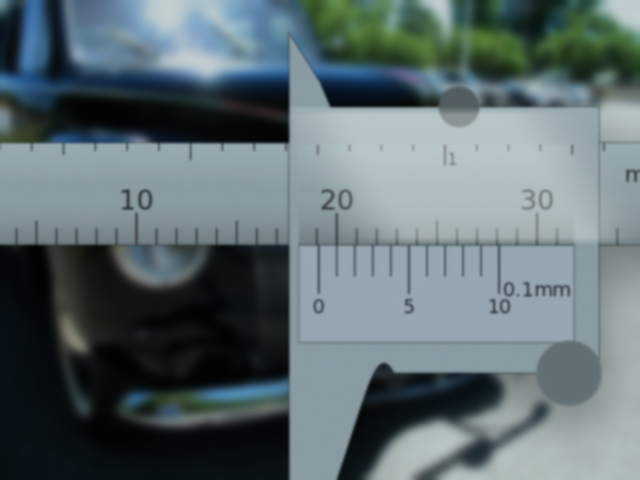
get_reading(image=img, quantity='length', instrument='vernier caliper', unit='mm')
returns 19.1 mm
